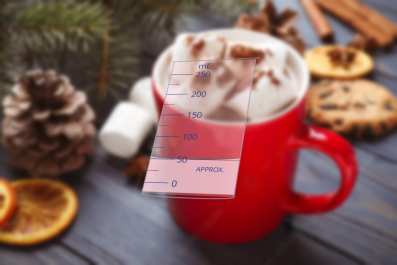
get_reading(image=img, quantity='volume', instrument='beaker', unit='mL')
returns 50 mL
